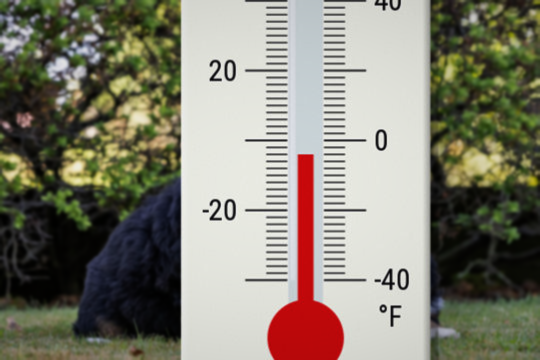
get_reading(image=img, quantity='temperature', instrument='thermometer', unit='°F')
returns -4 °F
